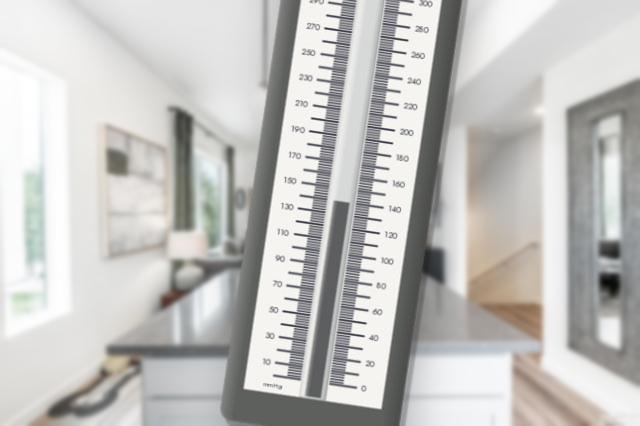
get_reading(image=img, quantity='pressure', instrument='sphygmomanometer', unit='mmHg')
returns 140 mmHg
